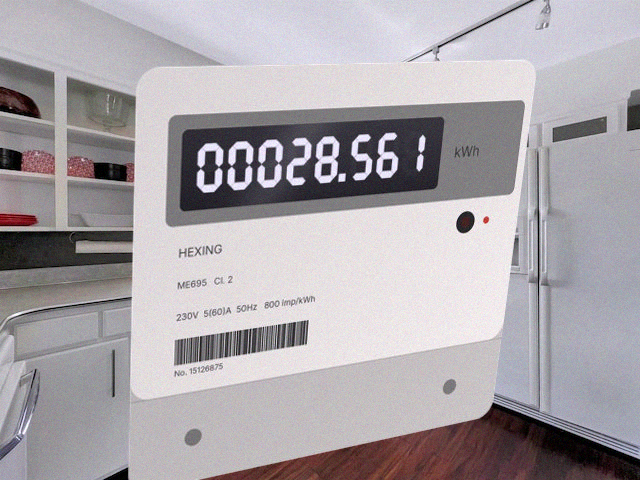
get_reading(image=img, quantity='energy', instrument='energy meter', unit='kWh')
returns 28.561 kWh
